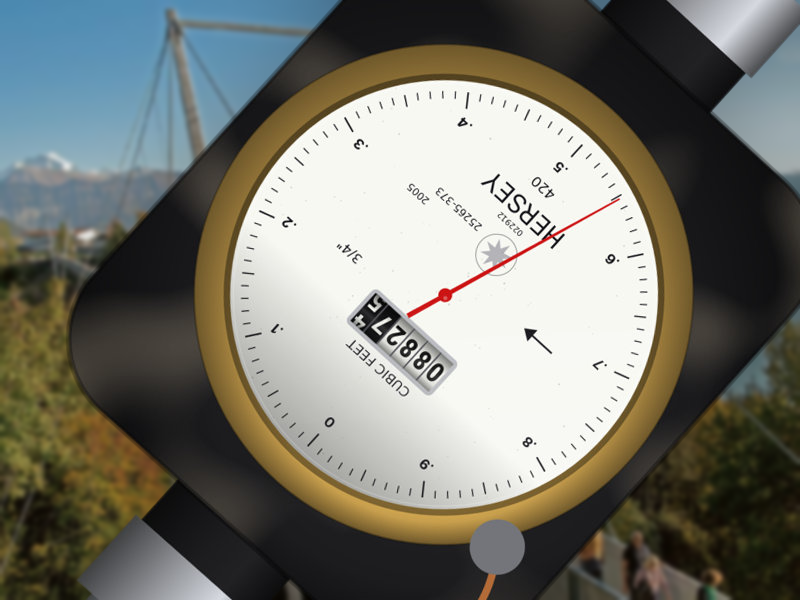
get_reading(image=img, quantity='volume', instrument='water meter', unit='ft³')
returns 88274.55 ft³
